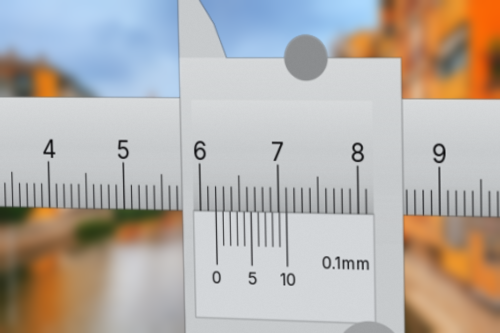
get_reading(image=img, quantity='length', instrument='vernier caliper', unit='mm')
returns 62.0 mm
